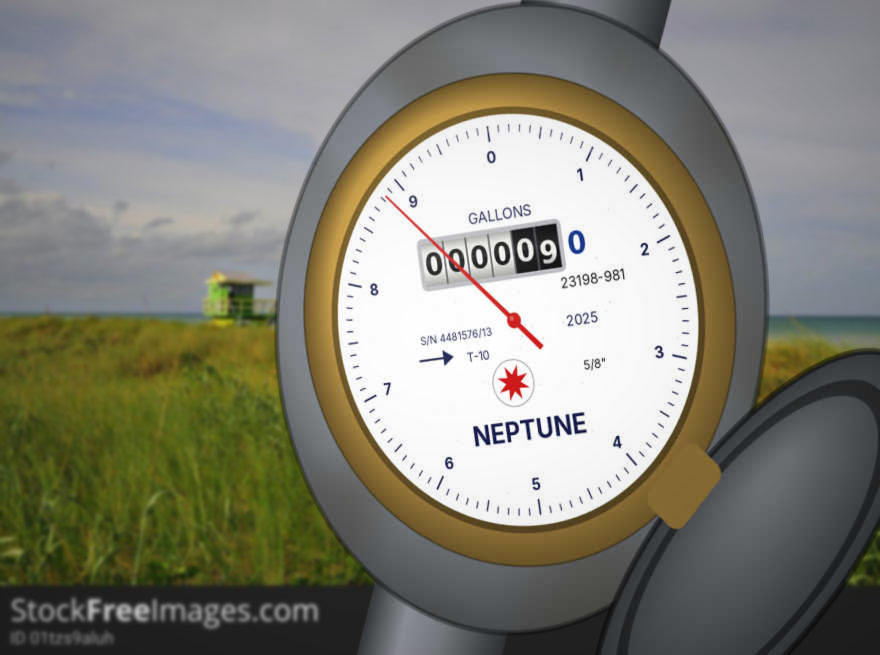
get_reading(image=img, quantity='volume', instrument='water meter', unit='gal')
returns 88.8 gal
